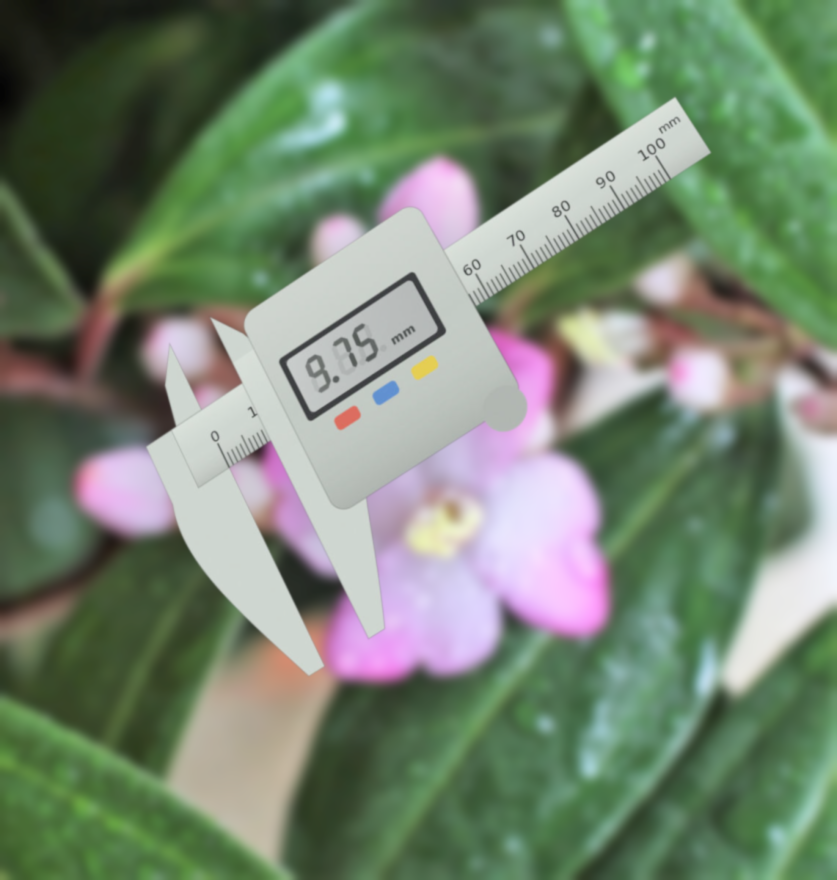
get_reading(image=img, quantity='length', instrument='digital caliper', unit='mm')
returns 9.75 mm
